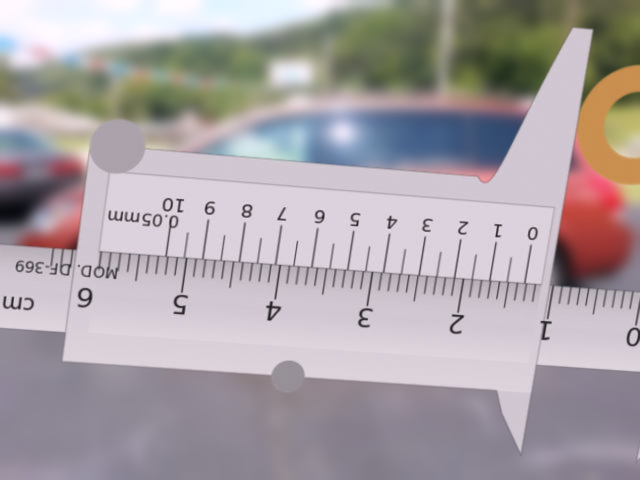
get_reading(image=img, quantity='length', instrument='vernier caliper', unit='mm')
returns 13.2 mm
